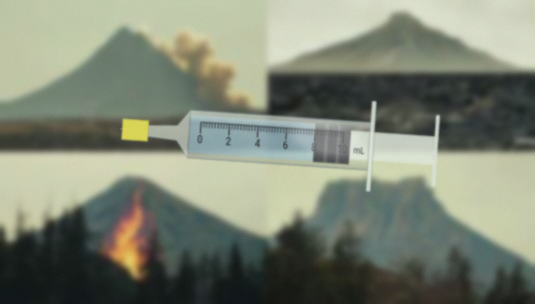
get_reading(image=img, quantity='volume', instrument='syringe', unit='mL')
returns 8 mL
